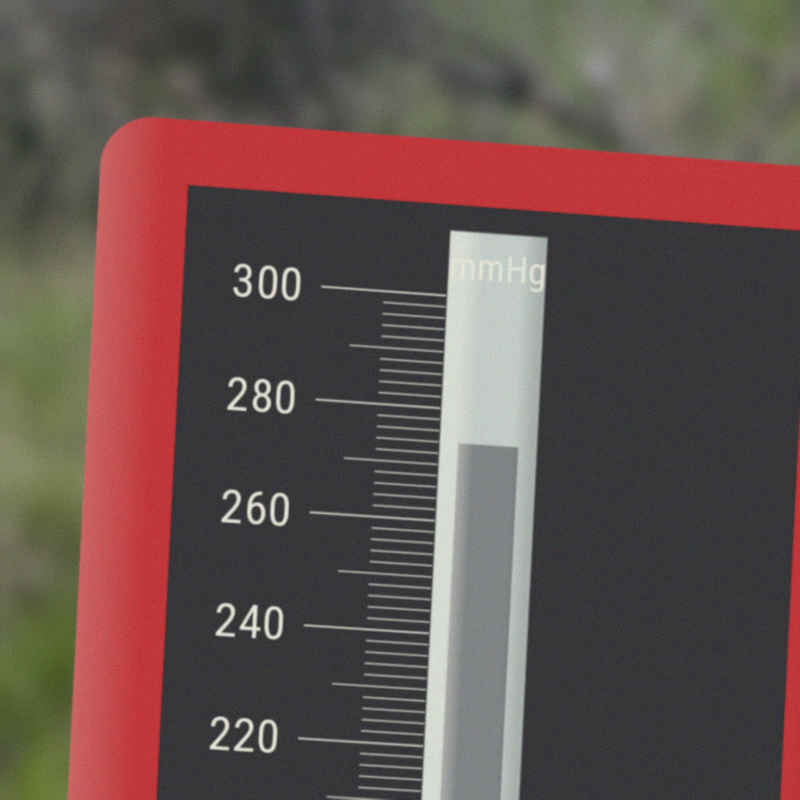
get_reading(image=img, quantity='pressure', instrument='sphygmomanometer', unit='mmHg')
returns 274 mmHg
